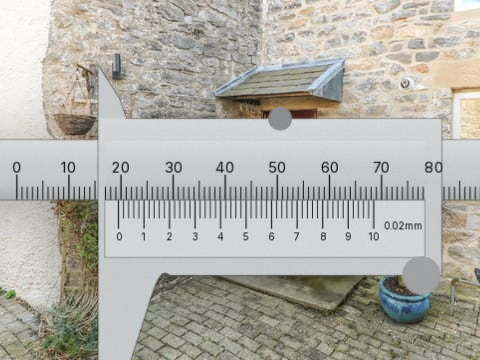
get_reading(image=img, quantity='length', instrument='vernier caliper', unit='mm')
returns 19.5 mm
